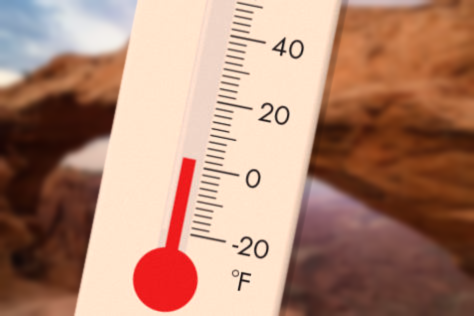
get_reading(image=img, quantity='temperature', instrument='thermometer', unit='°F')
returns 2 °F
